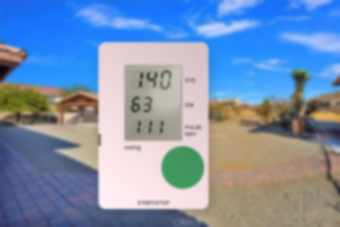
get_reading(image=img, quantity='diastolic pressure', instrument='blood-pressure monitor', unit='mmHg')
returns 63 mmHg
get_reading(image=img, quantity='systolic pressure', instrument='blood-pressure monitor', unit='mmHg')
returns 140 mmHg
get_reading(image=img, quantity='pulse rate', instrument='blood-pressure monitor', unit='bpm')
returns 111 bpm
